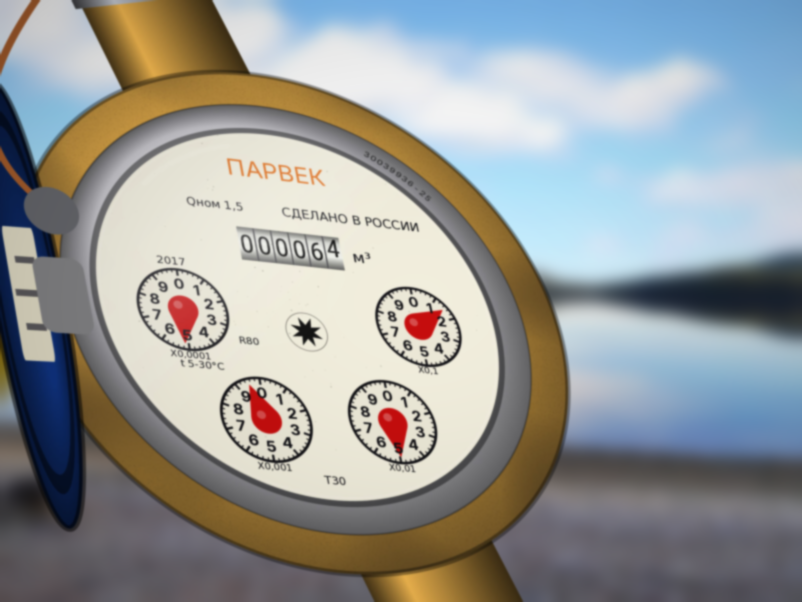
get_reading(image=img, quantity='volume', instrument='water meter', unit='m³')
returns 64.1495 m³
